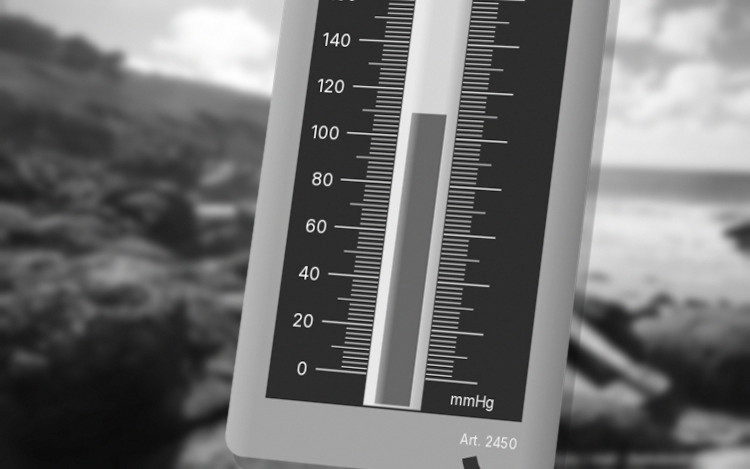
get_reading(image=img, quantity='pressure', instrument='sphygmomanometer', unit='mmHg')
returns 110 mmHg
